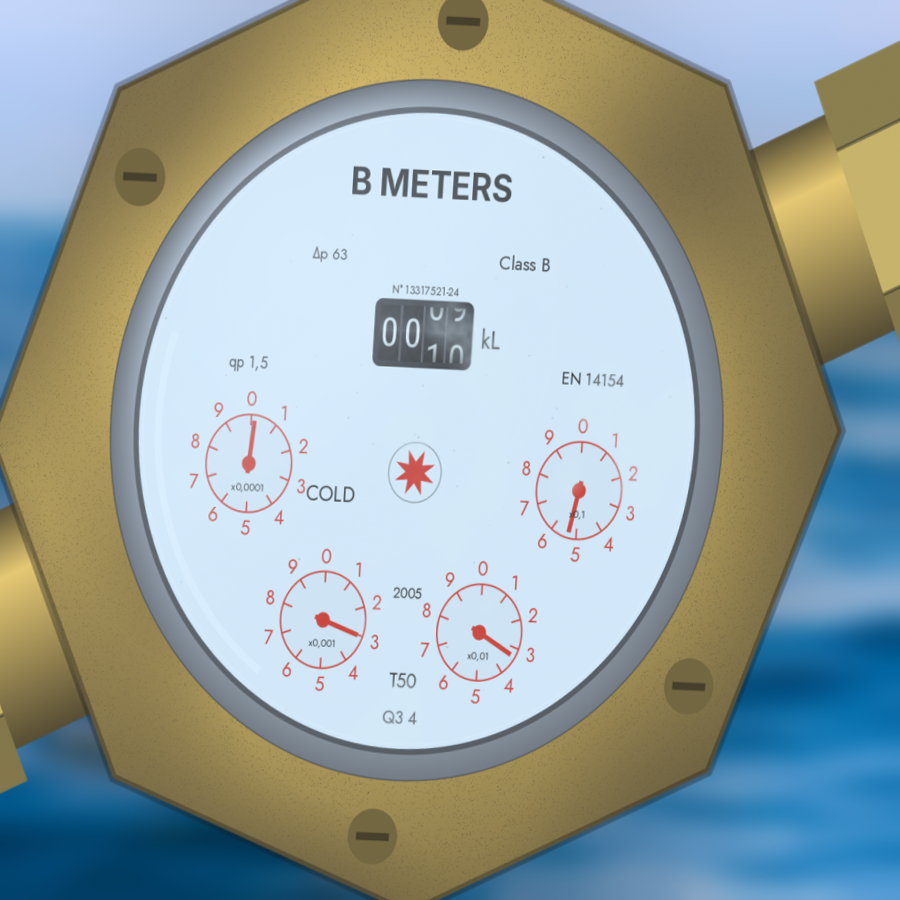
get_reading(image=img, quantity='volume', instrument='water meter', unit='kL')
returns 9.5330 kL
